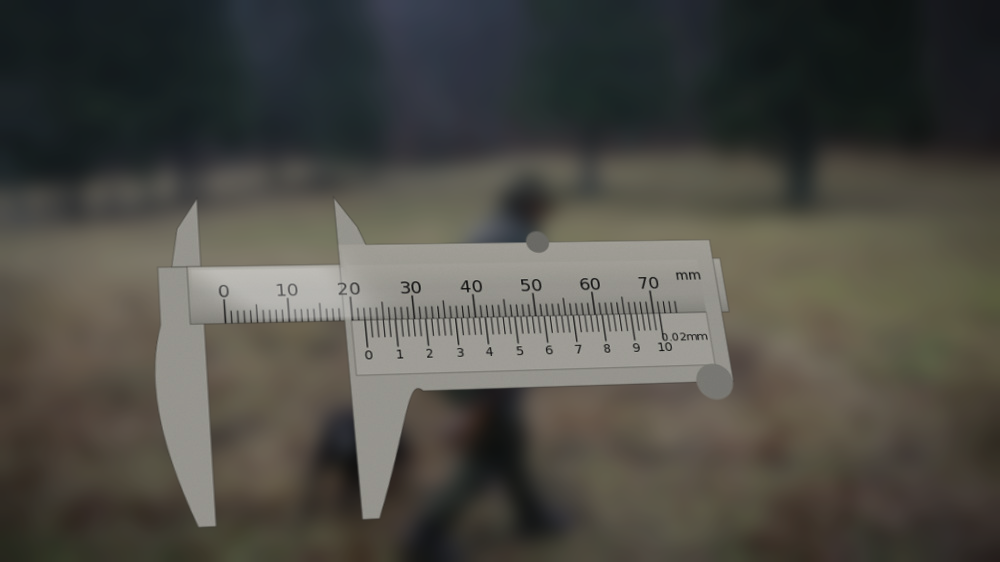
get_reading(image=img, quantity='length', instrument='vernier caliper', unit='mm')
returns 22.0 mm
